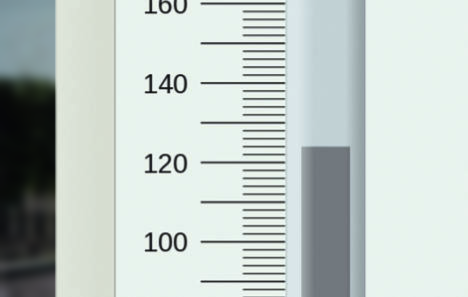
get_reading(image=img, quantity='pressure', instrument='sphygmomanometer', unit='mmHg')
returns 124 mmHg
